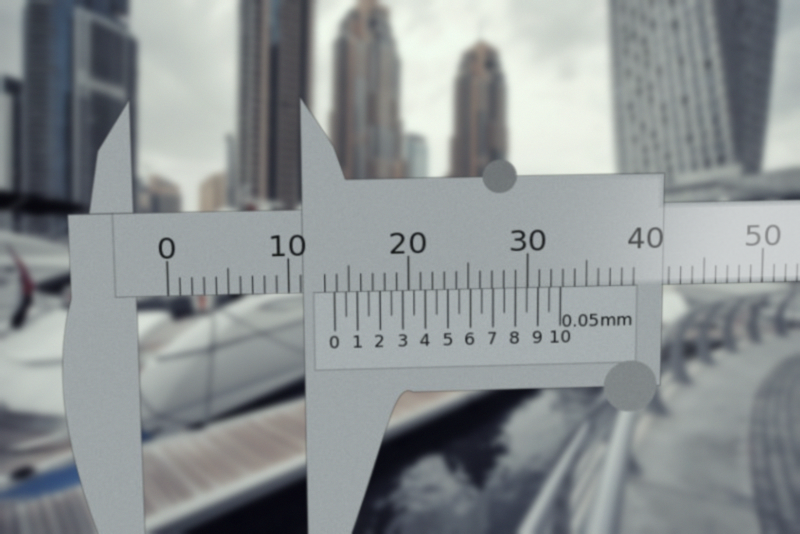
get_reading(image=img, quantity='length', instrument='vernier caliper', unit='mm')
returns 13.8 mm
